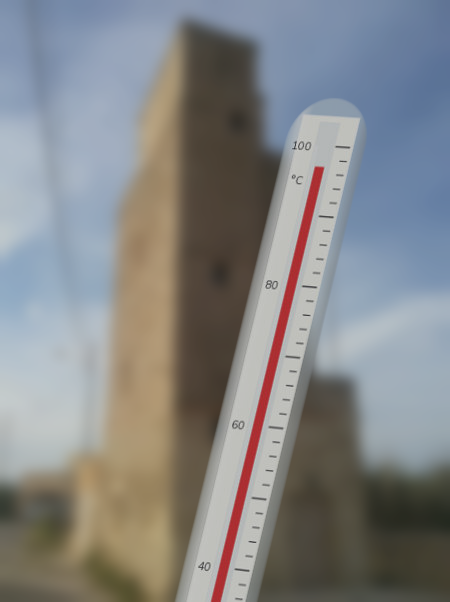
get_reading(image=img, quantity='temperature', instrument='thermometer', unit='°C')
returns 97 °C
